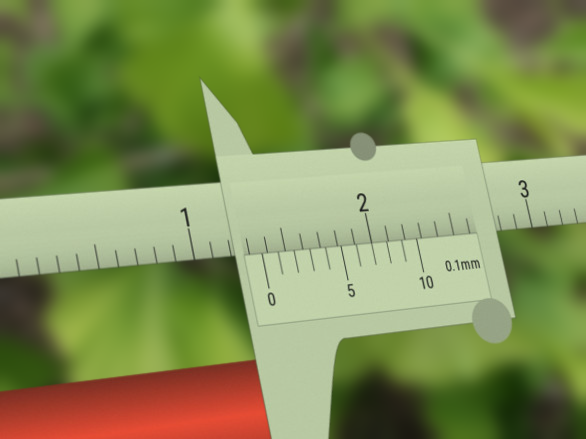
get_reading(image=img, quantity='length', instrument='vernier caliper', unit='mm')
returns 13.7 mm
